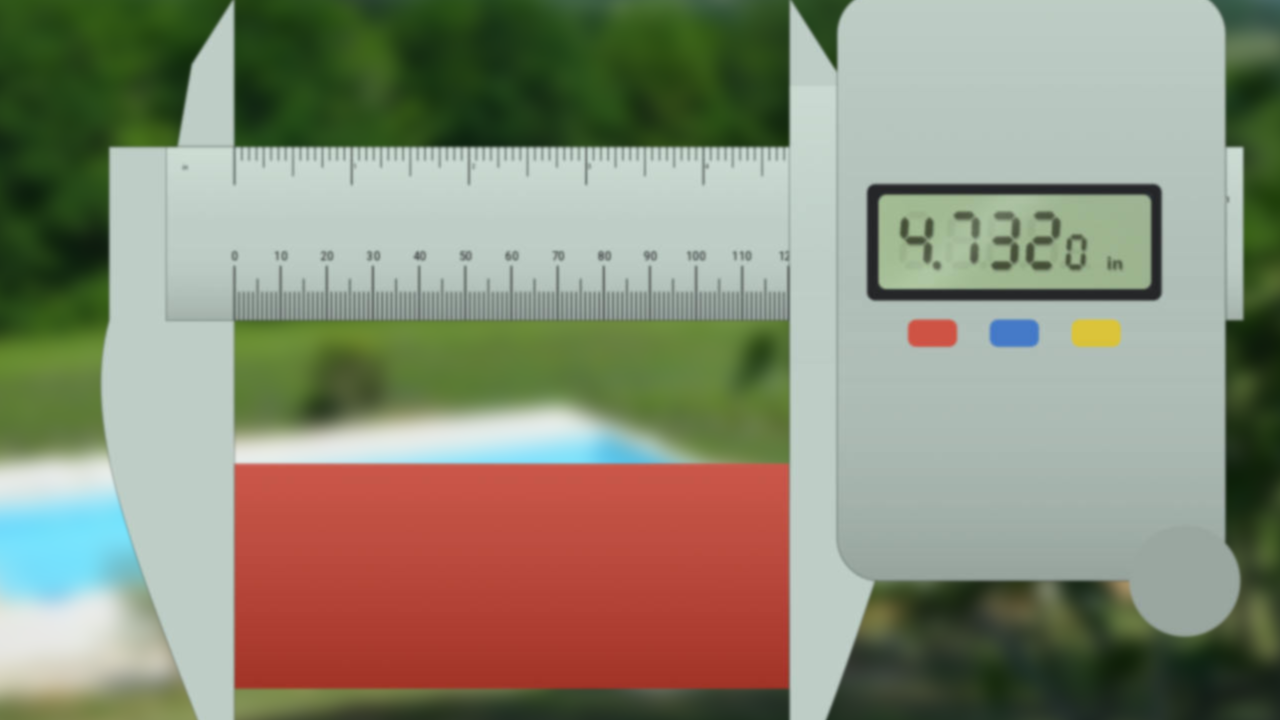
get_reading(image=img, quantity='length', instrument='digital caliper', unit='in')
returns 4.7320 in
